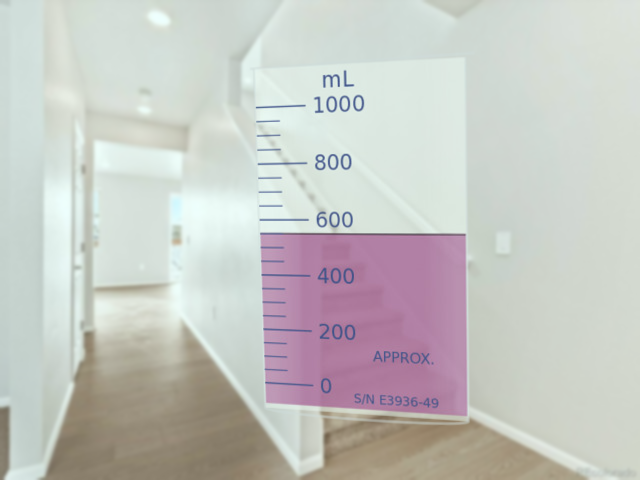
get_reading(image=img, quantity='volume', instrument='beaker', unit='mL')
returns 550 mL
